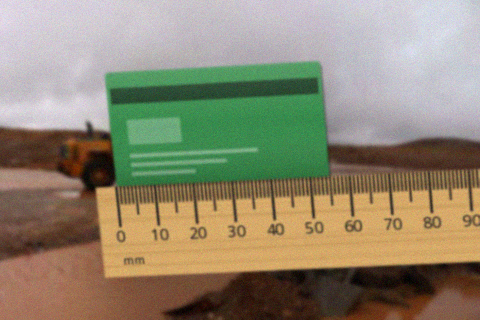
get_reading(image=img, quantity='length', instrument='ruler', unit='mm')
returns 55 mm
